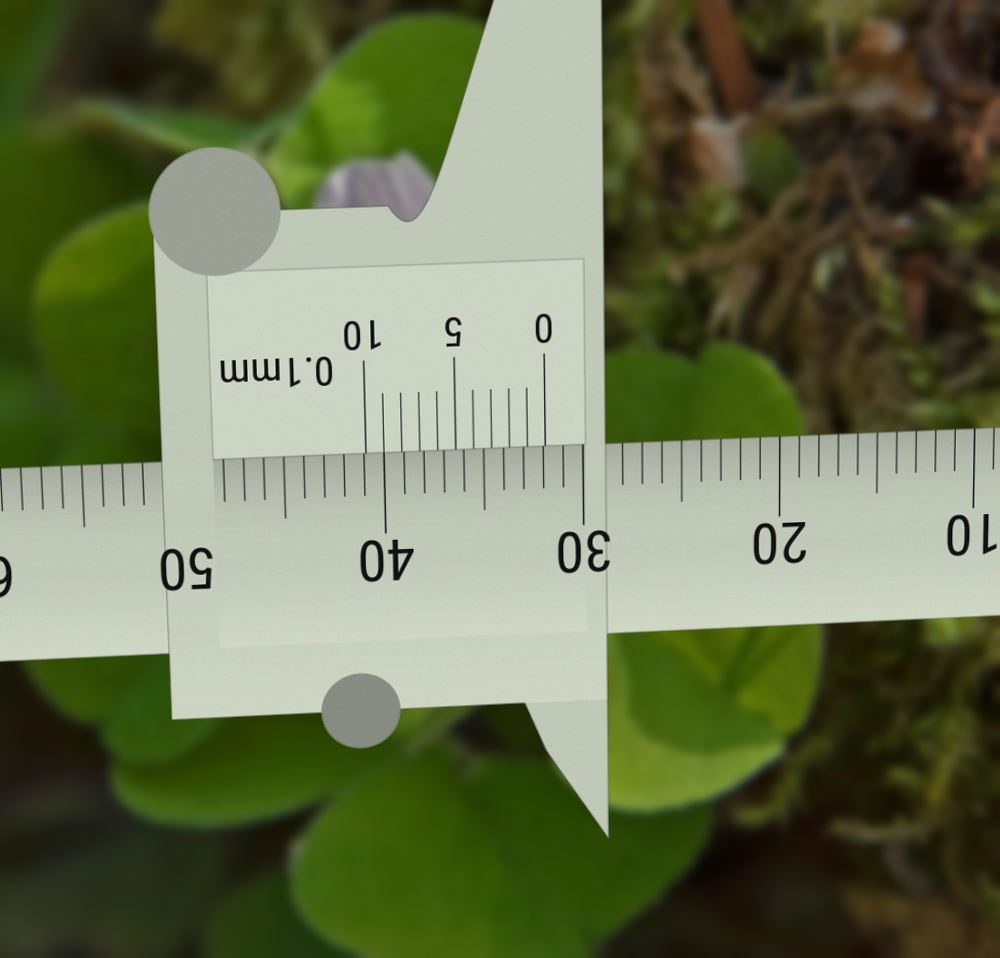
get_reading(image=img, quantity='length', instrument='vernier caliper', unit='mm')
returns 31.9 mm
